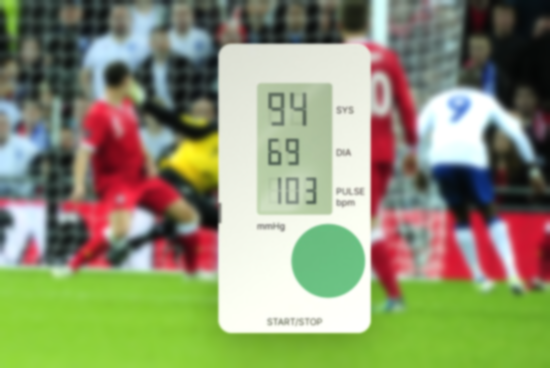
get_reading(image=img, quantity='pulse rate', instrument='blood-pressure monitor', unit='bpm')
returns 103 bpm
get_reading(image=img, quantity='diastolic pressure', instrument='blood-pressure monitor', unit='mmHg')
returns 69 mmHg
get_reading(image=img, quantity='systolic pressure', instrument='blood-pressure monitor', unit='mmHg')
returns 94 mmHg
